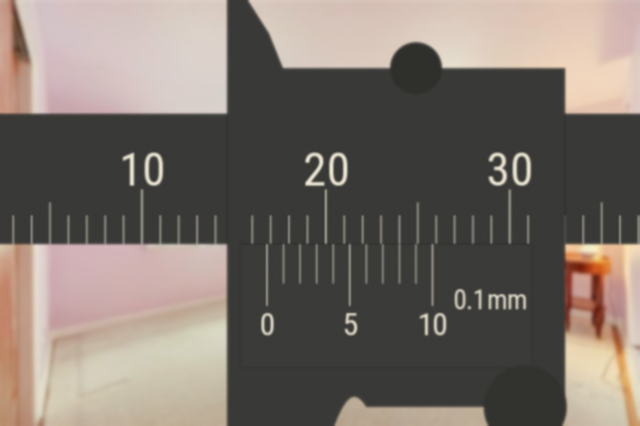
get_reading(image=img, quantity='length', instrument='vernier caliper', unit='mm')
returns 16.8 mm
